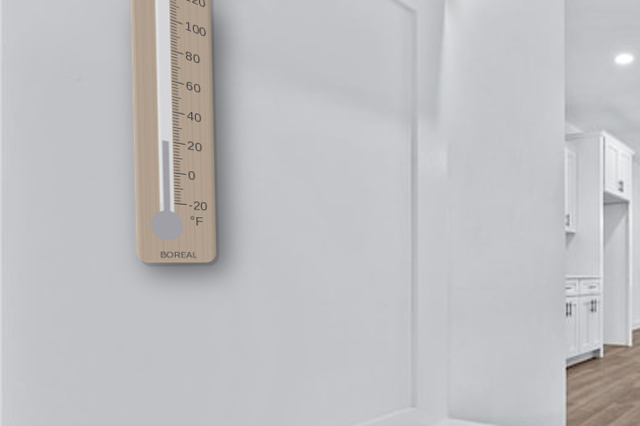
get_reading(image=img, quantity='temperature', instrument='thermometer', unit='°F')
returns 20 °F
